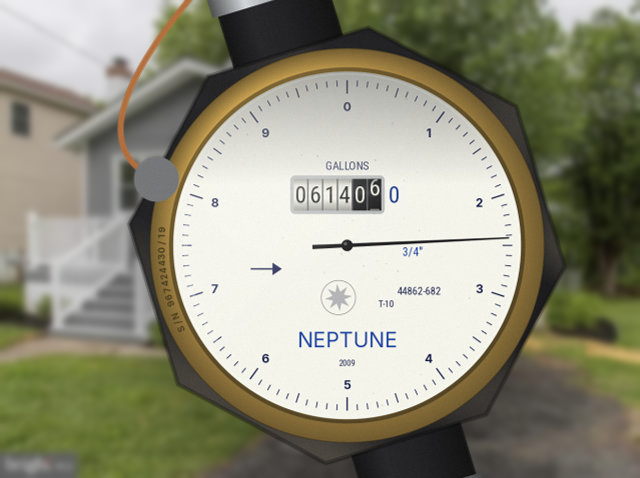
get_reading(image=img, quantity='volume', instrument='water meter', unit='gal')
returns 614062.4 gal
